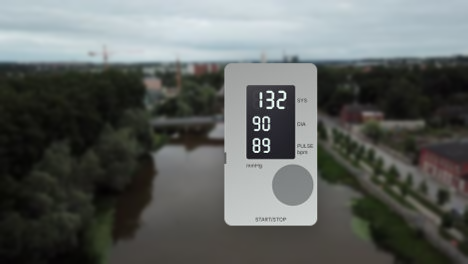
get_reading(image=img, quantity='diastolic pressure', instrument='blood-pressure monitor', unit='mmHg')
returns 90 mmHg
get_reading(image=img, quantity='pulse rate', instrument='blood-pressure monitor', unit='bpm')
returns 89 bpm
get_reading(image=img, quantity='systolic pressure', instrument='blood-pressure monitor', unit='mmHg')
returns 132 mmHg
